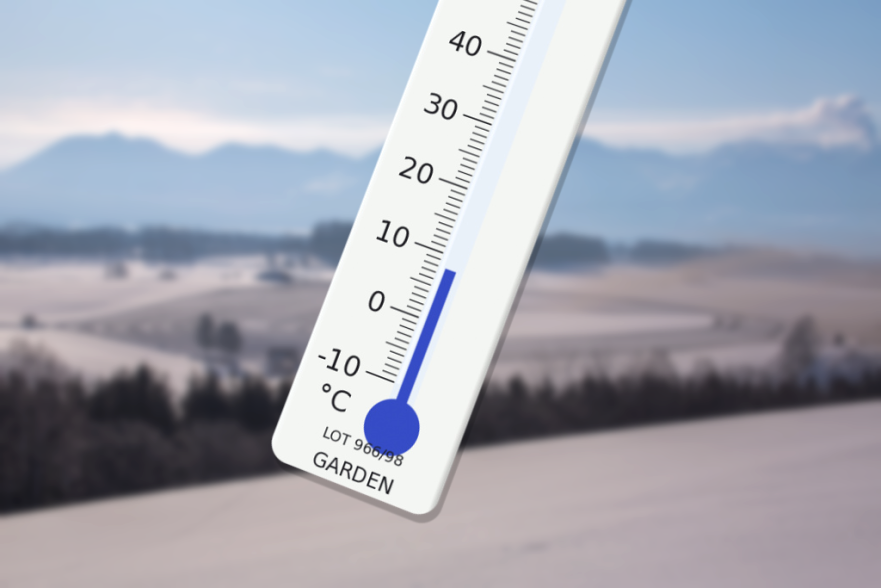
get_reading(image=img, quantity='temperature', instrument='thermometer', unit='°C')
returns 8 °C
